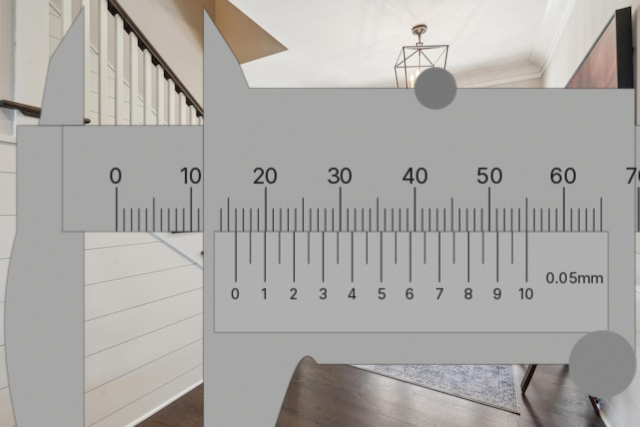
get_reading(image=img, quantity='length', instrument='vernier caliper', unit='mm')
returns 16.0 mm
